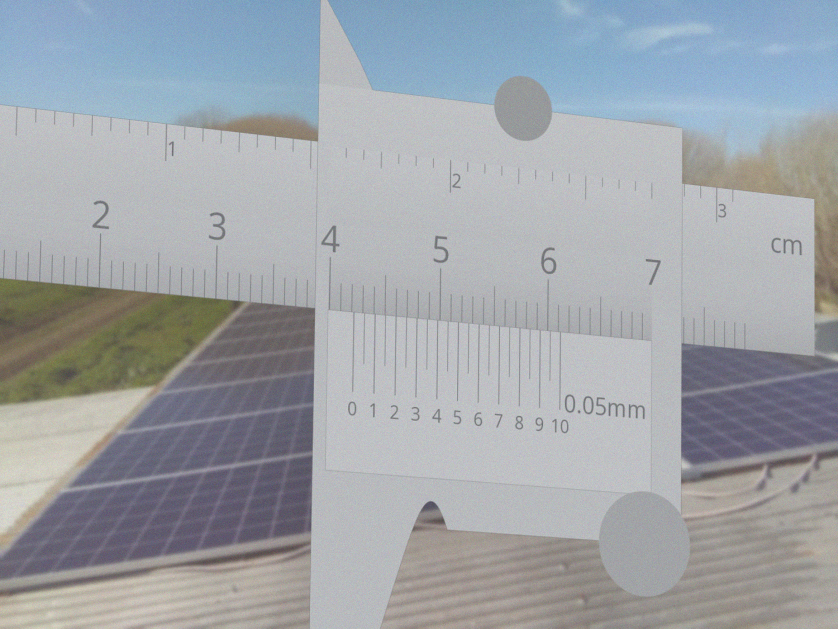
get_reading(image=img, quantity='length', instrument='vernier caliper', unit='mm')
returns 42.2 mm
